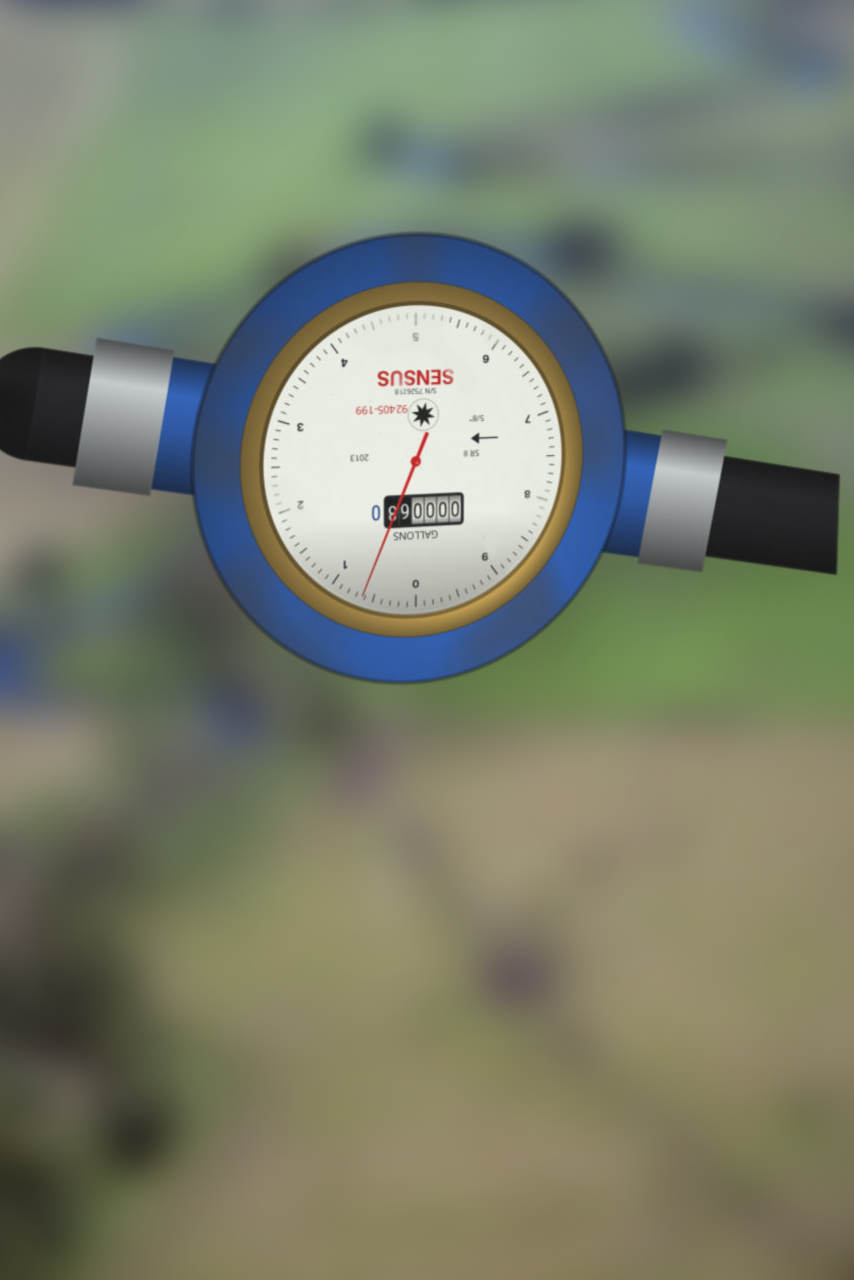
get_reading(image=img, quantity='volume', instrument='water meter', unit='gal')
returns 680.6 gal
